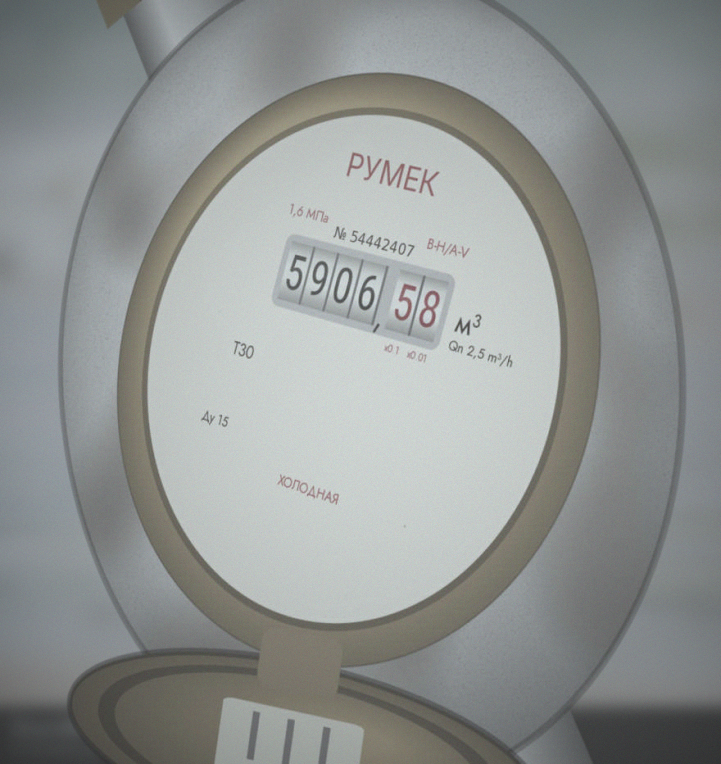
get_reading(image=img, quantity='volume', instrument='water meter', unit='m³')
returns 5906.58 m³
